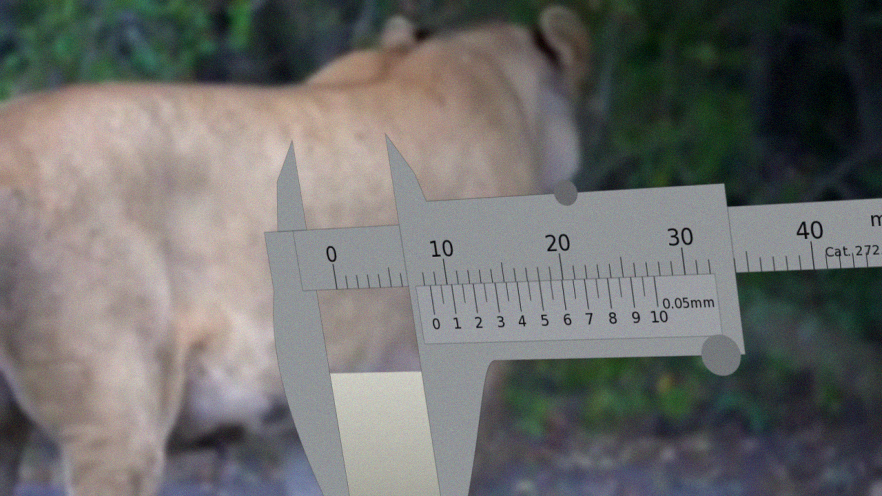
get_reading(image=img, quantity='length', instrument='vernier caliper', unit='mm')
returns 8.5 mm
